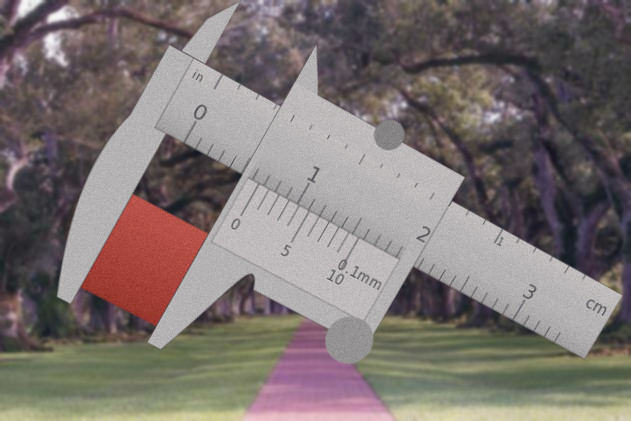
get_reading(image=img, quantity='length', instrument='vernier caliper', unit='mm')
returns 6.6 mm
